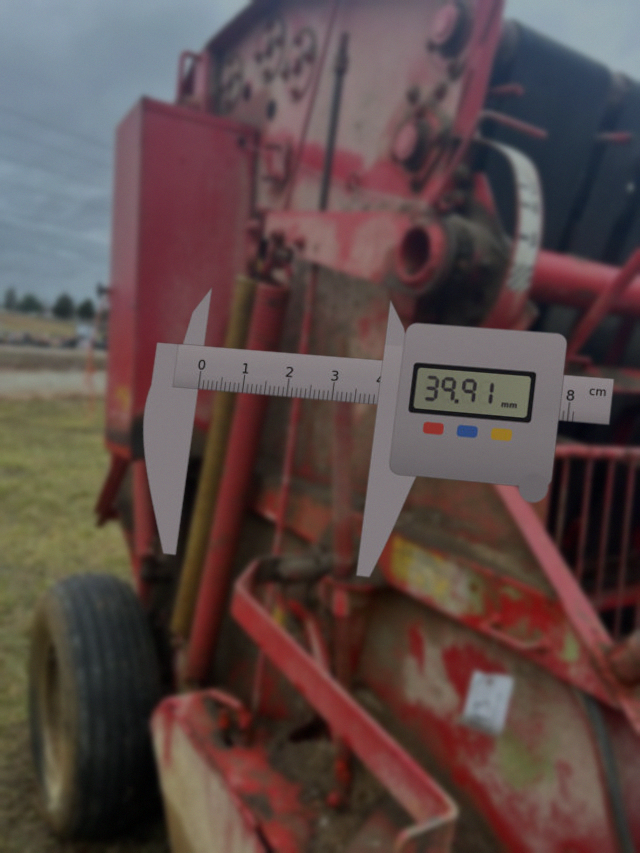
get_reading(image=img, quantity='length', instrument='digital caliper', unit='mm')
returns 39.91 mm
